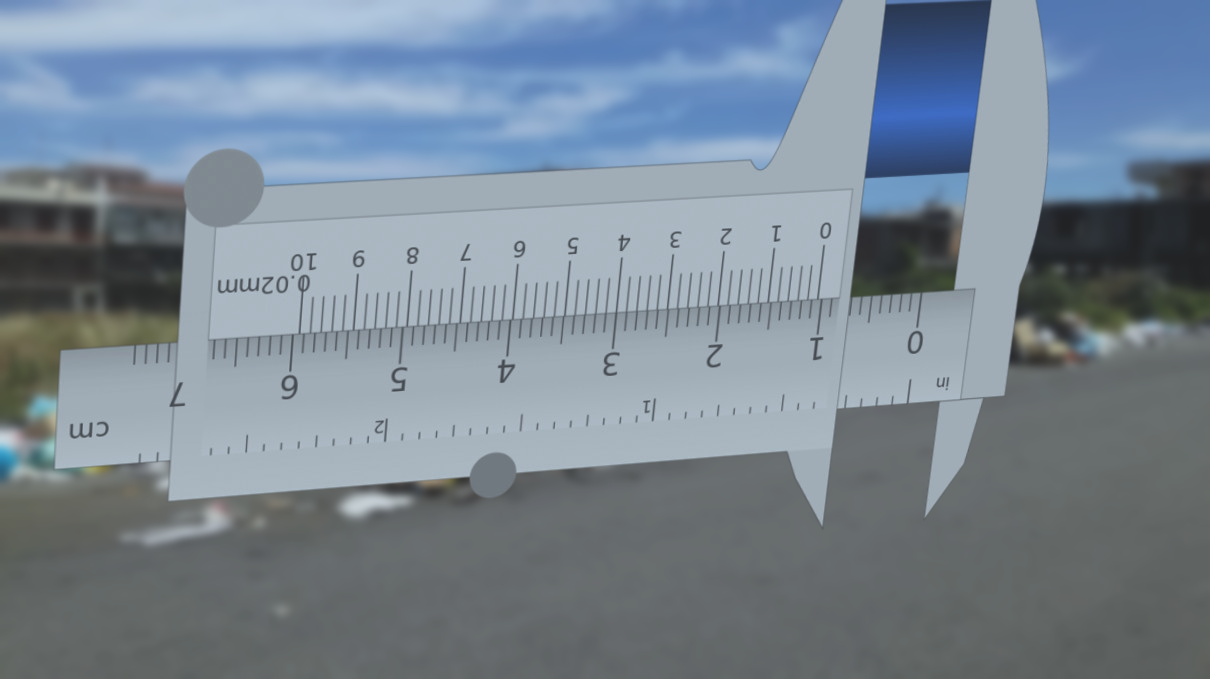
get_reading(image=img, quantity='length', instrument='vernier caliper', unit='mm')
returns 10.4 mm
